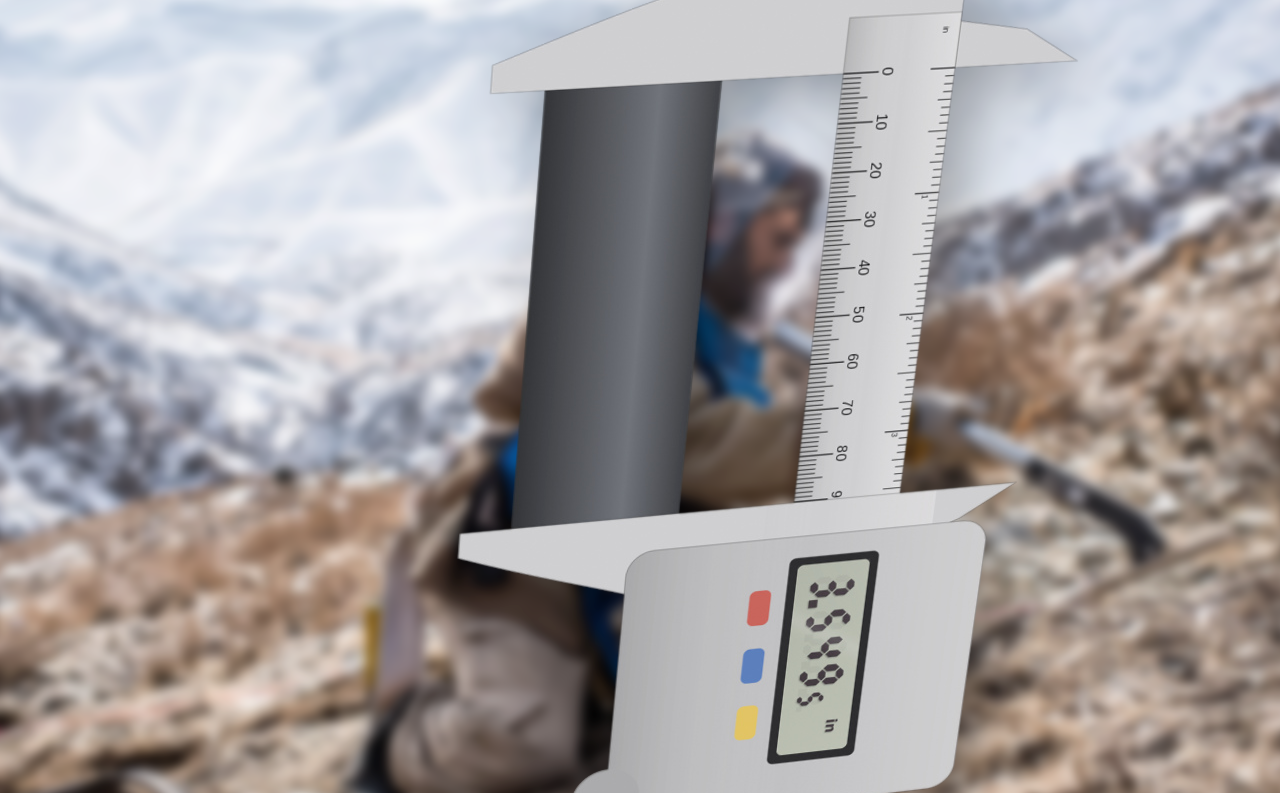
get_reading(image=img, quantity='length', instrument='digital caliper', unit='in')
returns 3.5495 in
